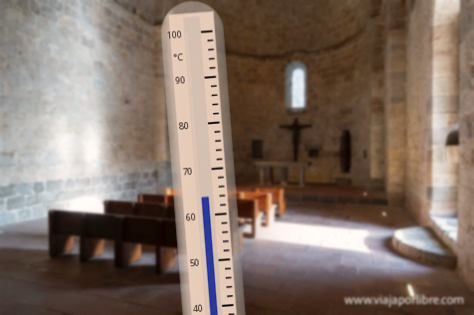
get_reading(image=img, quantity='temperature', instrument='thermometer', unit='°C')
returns 64 °C
